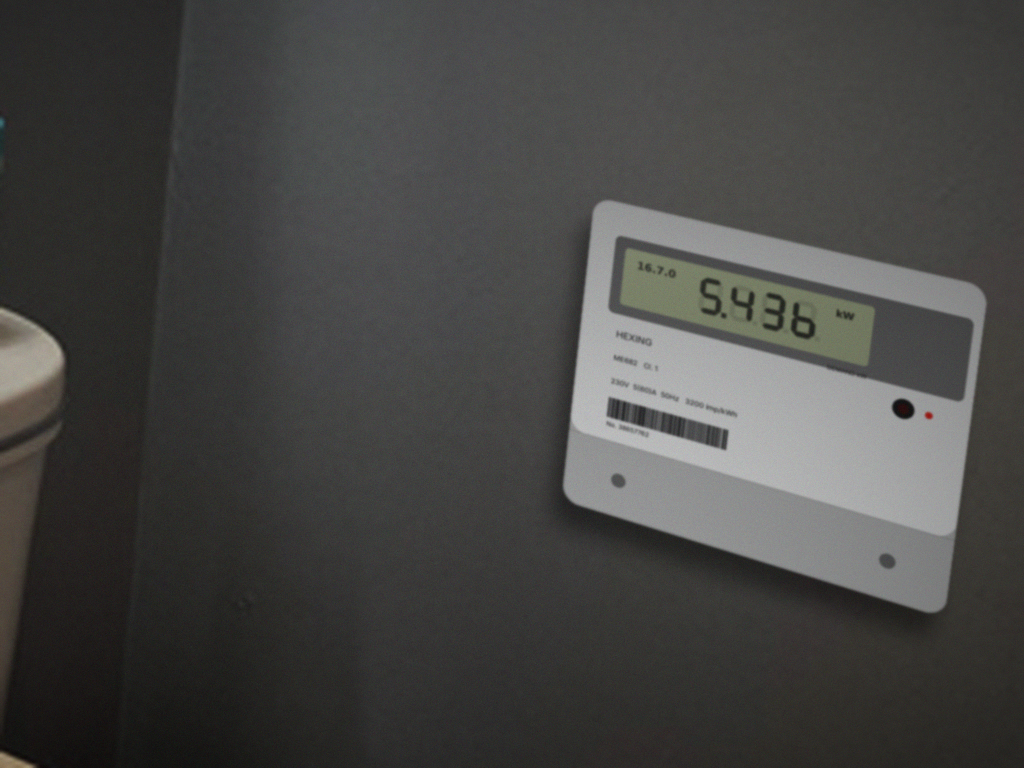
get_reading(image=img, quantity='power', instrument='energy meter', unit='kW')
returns 5.436 kW
